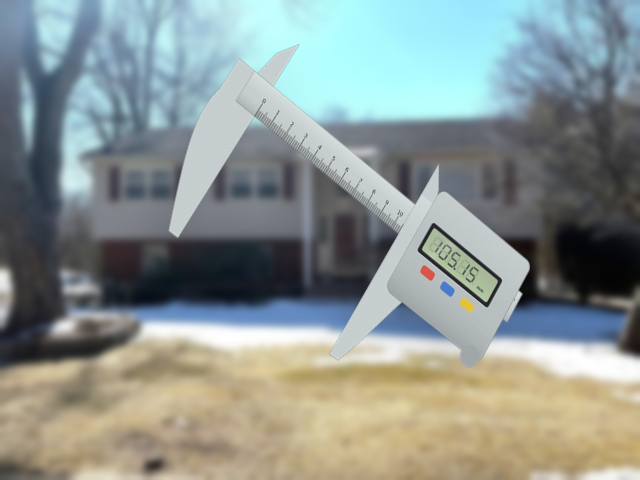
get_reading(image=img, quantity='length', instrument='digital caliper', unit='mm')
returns 105.15 mm
